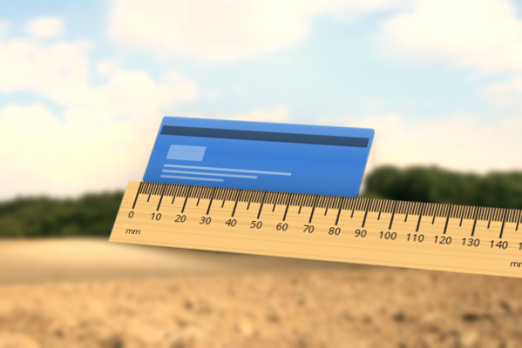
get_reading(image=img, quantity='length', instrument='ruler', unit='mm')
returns 85 mm
